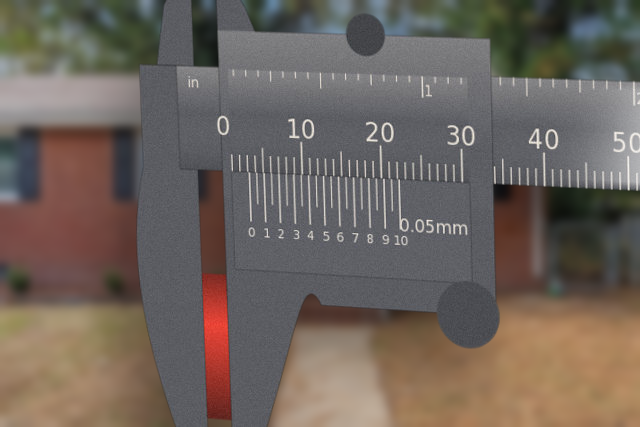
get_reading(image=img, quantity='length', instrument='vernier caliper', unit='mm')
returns 3.2 mm
